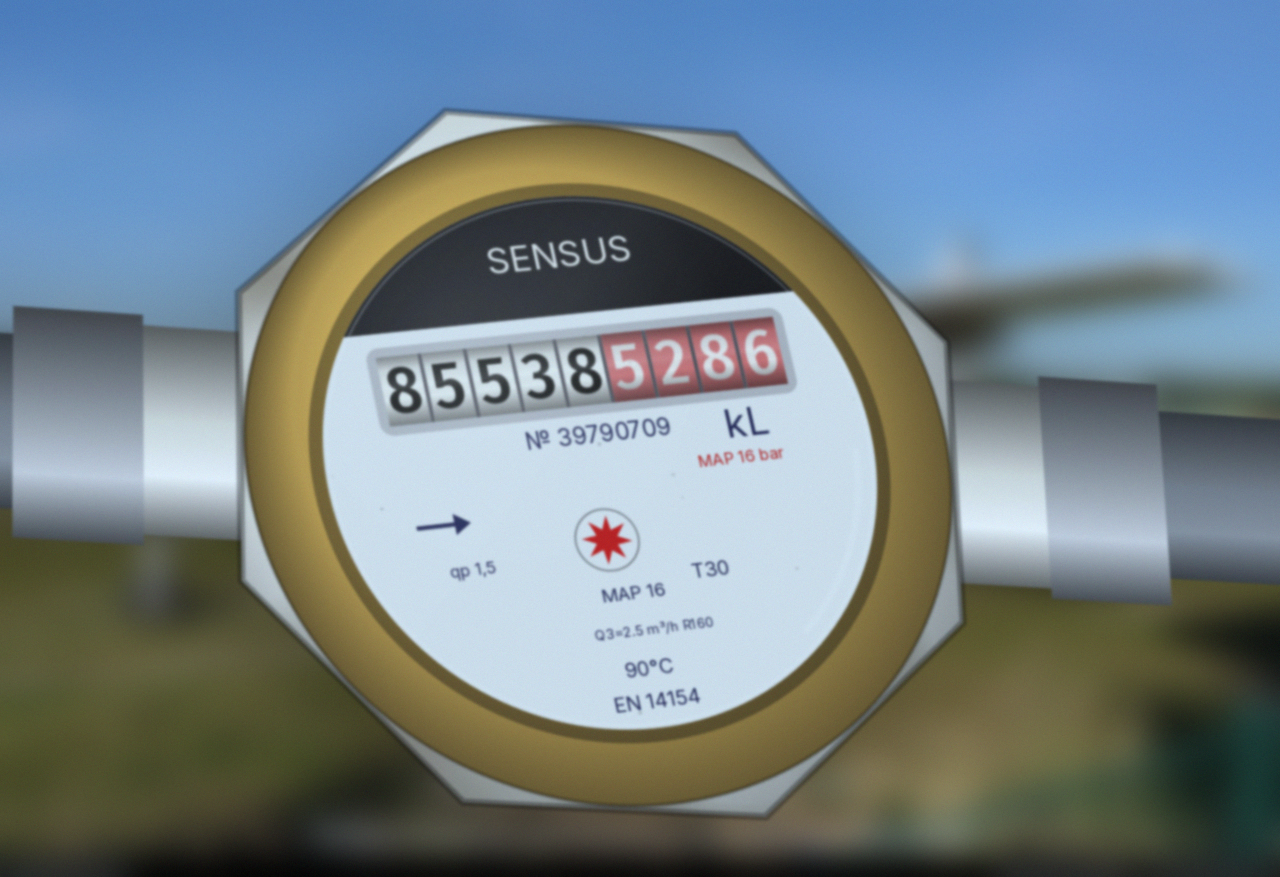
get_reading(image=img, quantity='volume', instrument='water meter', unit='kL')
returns 85538.5286 kL
